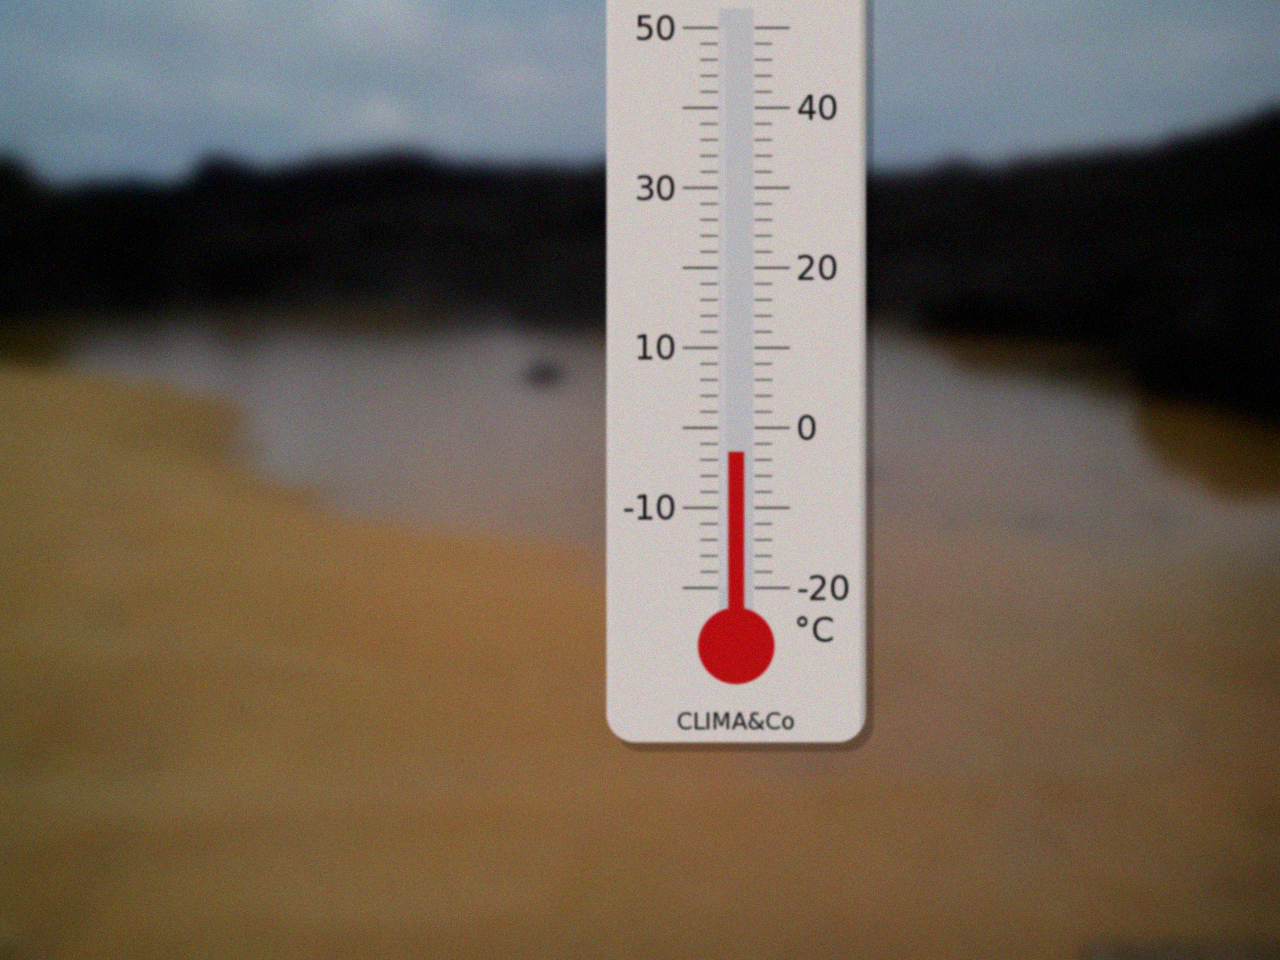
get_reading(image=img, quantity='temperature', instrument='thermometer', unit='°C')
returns -3 °C
